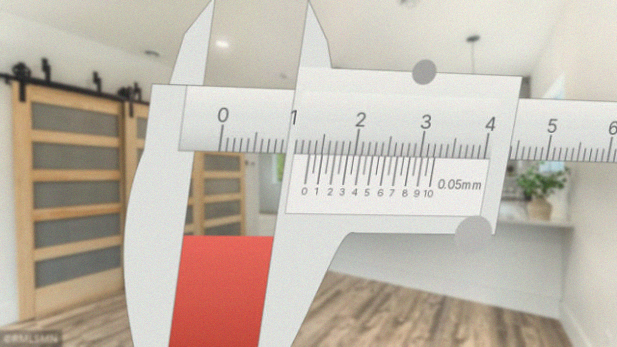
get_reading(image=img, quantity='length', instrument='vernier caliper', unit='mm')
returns 13.2 mm
